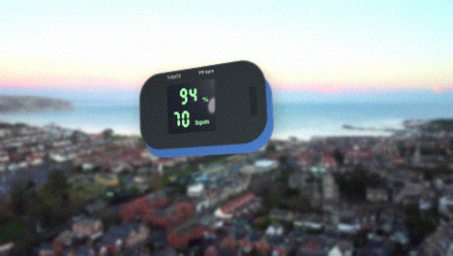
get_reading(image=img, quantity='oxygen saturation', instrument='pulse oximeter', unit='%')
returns 94 %
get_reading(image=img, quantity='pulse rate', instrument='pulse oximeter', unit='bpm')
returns 70 bpm
